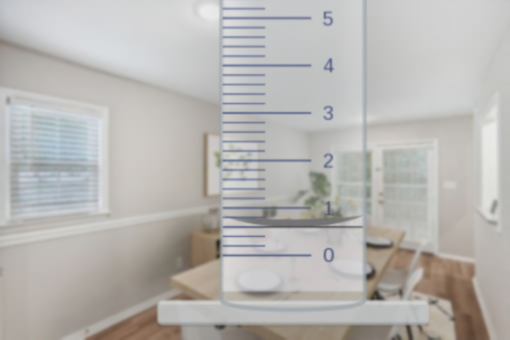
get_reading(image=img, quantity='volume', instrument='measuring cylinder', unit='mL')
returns 0.6 mL
